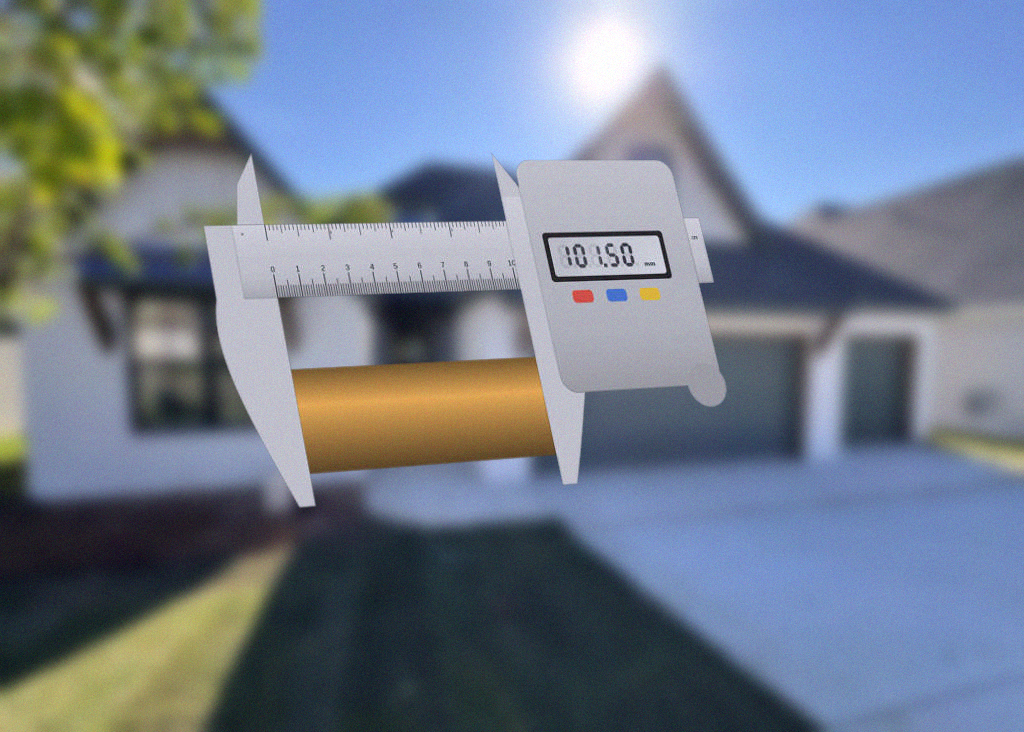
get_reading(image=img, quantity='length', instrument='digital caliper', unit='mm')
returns 101.50 mm
